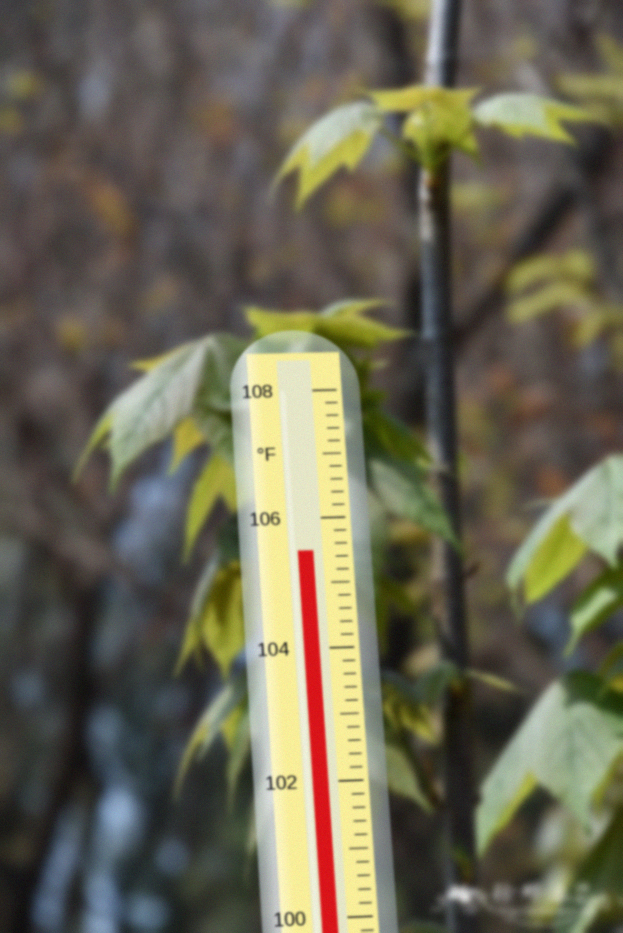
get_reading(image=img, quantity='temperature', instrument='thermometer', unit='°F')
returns 105.5 °F
